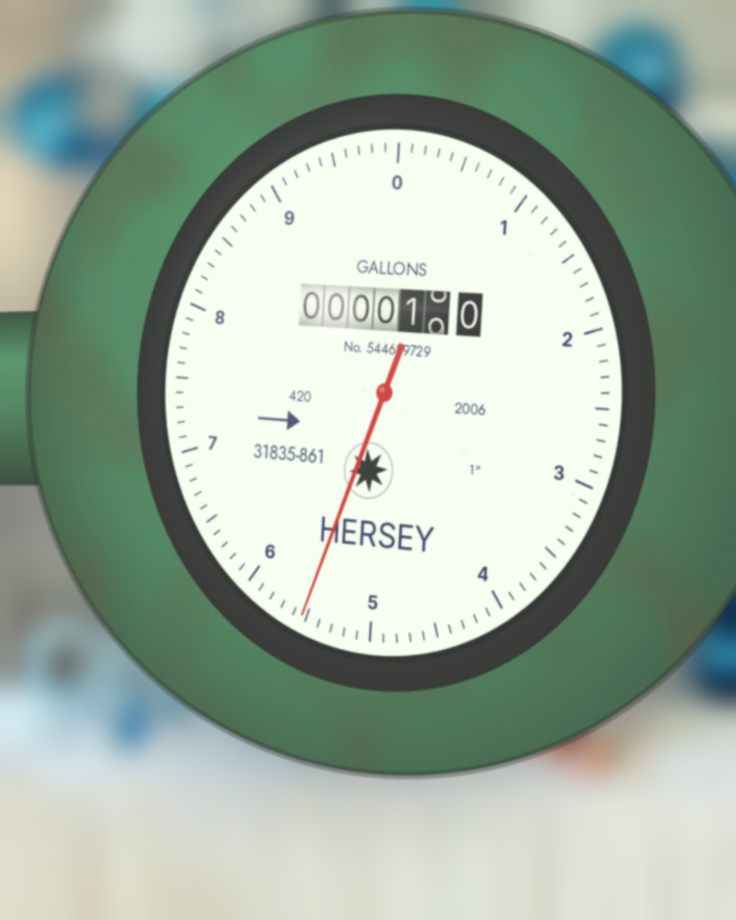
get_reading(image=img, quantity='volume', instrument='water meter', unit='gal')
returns 185.5 gal
